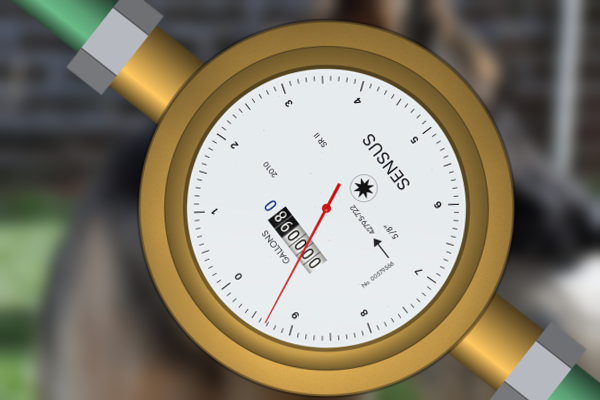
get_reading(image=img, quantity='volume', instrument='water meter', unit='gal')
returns 979.3 gal
